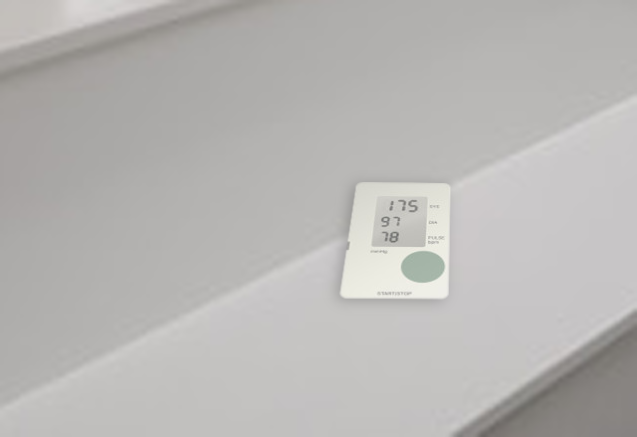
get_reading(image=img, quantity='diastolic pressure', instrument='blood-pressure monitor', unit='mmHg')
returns 97 mmHg
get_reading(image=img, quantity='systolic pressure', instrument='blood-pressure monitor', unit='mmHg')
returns 175 mmHg
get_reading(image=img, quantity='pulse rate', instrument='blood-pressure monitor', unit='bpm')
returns 78 bpm
